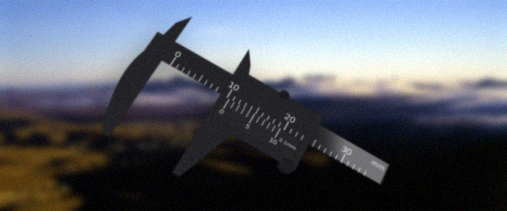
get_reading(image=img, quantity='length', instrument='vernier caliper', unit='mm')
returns 10.4 mm
